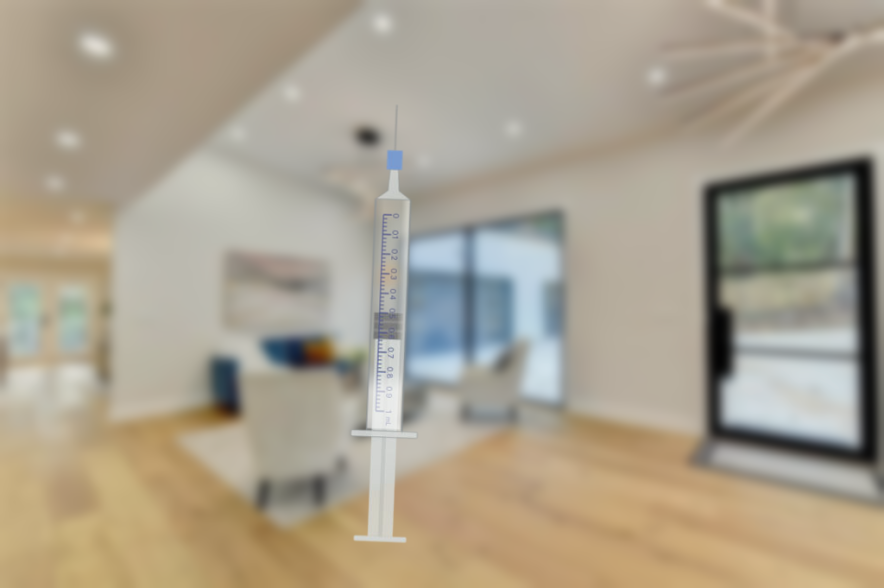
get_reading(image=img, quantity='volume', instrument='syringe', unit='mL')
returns 0.5 mL
